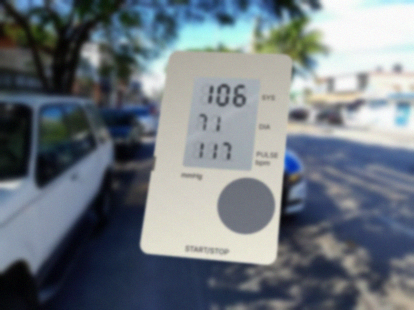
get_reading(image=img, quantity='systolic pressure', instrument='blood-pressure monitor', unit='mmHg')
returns 106 mmHg
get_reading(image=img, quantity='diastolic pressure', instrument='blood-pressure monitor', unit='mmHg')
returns 71 mmHg
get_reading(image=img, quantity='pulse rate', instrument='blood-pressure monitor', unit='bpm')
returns 117 bpm
